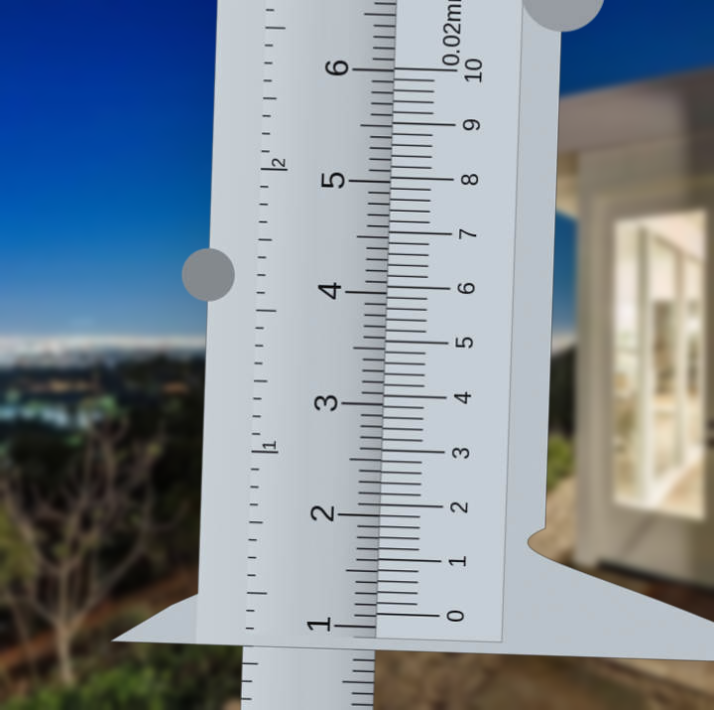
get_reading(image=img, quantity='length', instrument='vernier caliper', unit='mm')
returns 11.2 mm
